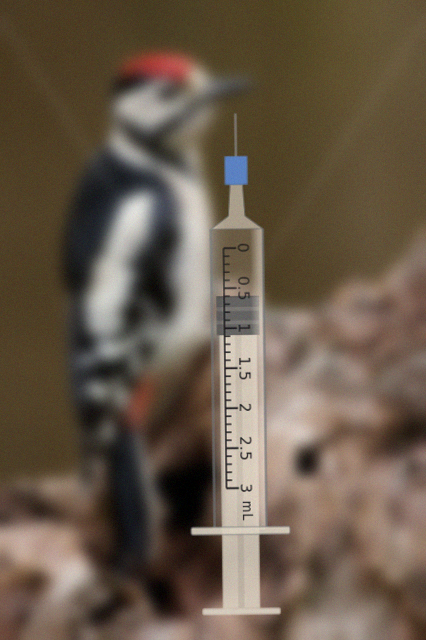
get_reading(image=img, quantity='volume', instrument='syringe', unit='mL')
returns 0.6 mL
